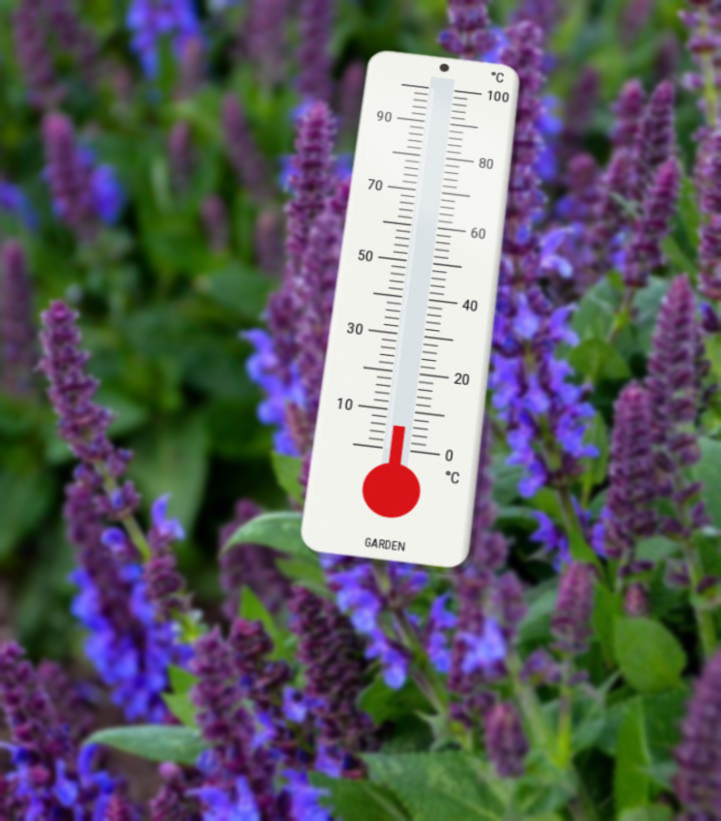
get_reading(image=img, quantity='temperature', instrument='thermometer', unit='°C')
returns 6 °C
